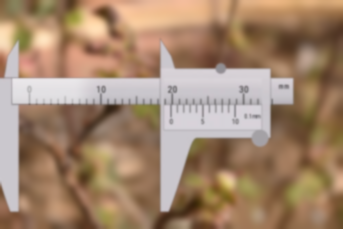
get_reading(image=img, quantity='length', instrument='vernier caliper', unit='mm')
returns 19.8 mm
